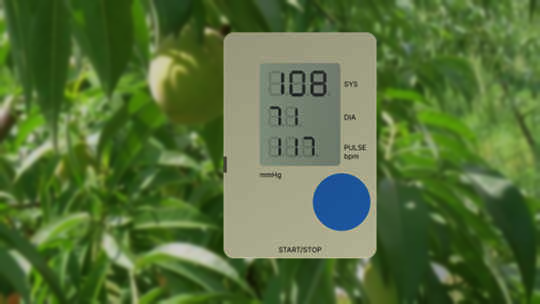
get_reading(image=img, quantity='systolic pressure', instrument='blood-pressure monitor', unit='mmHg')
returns 108 mmHg
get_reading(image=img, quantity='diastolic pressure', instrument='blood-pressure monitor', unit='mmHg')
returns 71 mmHg
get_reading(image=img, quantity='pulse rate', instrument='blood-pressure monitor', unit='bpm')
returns 117 bpm
